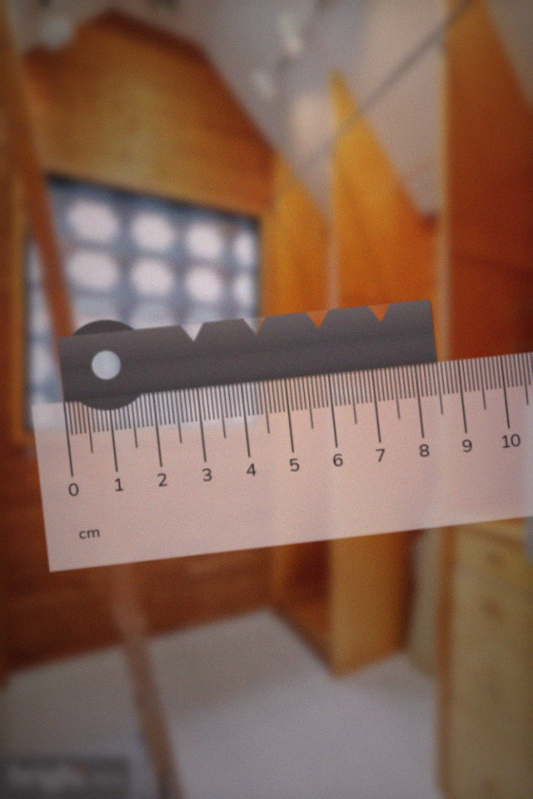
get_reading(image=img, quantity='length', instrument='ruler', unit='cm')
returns 8.5 cm
